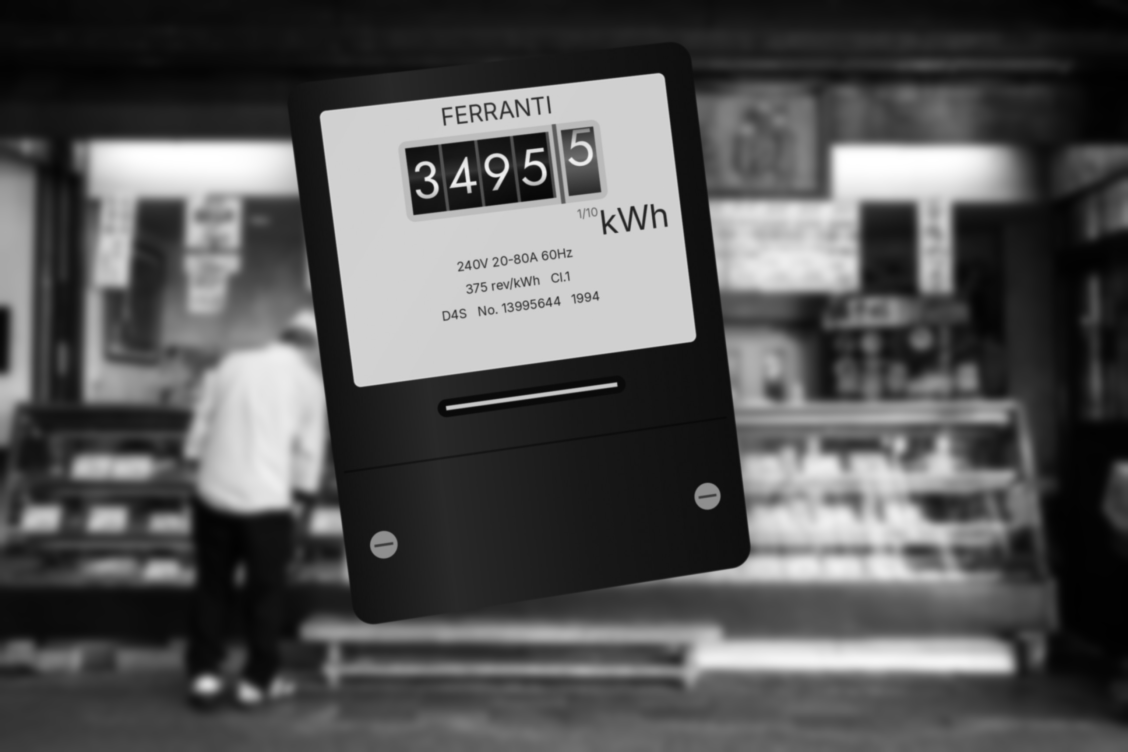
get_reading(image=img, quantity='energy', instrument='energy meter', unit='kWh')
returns 3495.5 kWh
